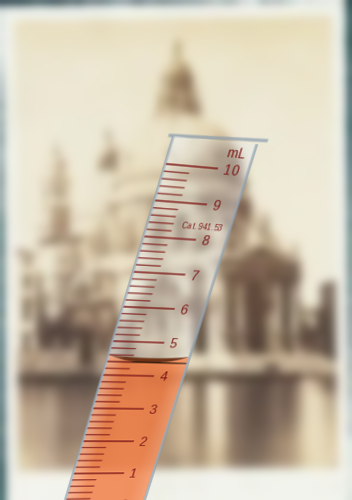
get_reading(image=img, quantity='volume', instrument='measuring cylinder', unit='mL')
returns 4.4 mL
